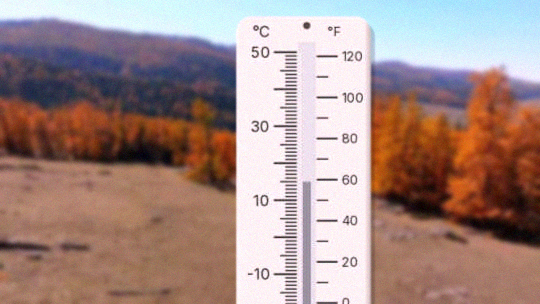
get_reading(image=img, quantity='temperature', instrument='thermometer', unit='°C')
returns 15 °C
